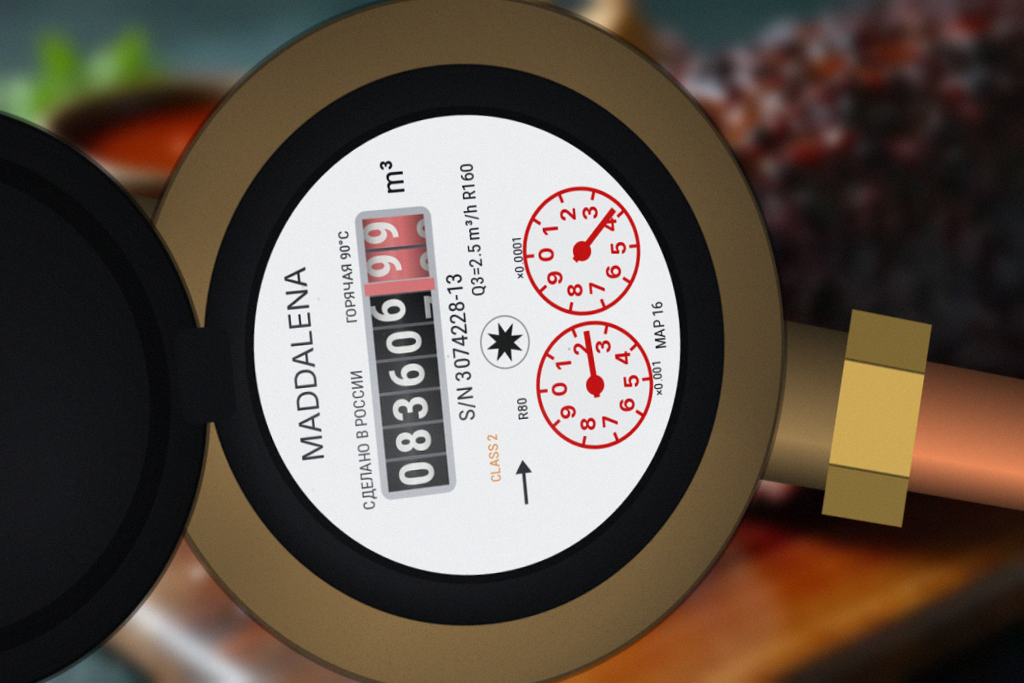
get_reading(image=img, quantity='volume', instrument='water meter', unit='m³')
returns 83606.9923 m³
